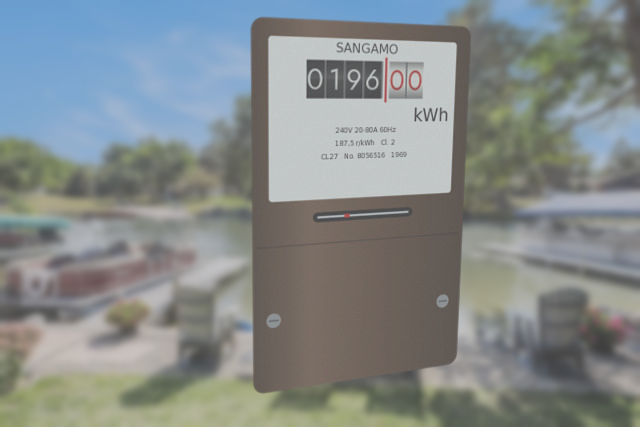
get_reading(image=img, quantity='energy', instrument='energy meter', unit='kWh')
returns 196.00 kWh
